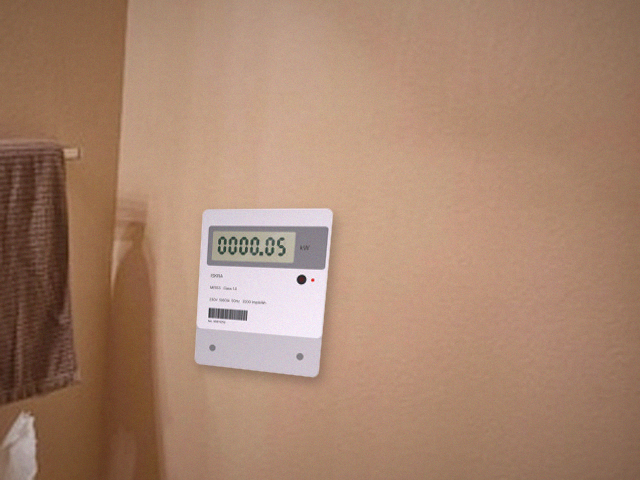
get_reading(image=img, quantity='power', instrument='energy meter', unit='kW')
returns 0.05 kW
